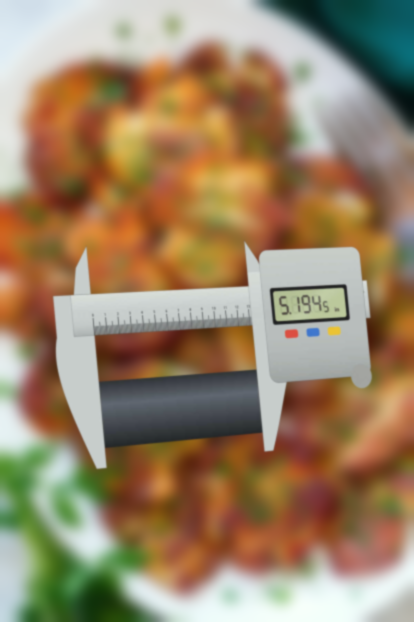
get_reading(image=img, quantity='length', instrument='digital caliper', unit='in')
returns 5.1945 in
